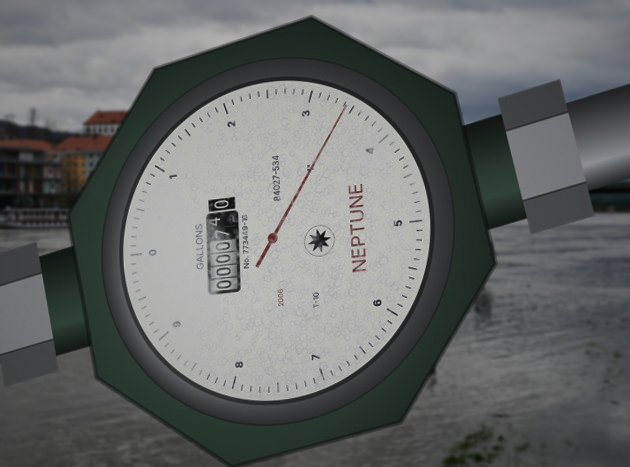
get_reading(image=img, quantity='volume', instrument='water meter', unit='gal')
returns 743.4 gal
